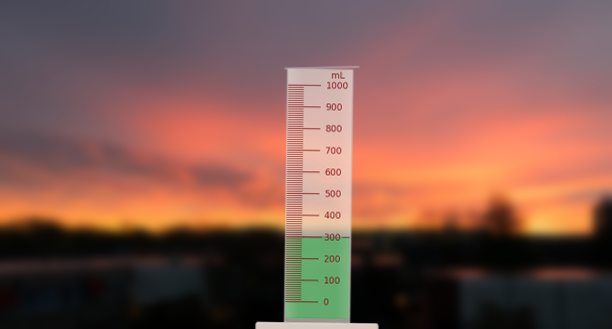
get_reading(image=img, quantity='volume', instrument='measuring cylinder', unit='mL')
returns 300 mL
